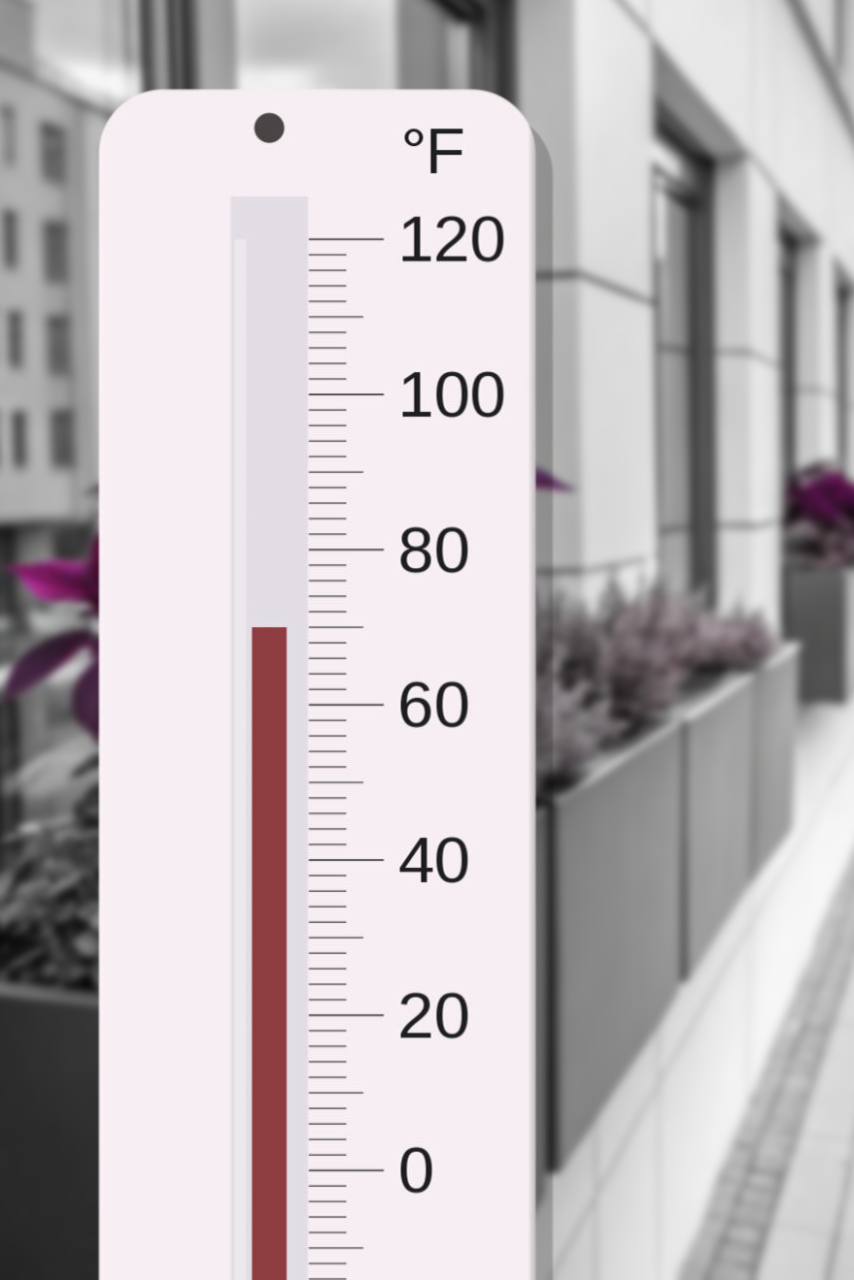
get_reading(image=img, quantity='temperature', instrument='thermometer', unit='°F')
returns 70 °F
